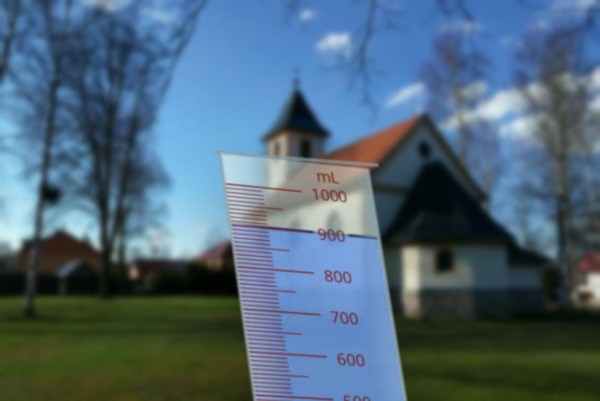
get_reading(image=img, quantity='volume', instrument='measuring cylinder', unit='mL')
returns 900 mL
